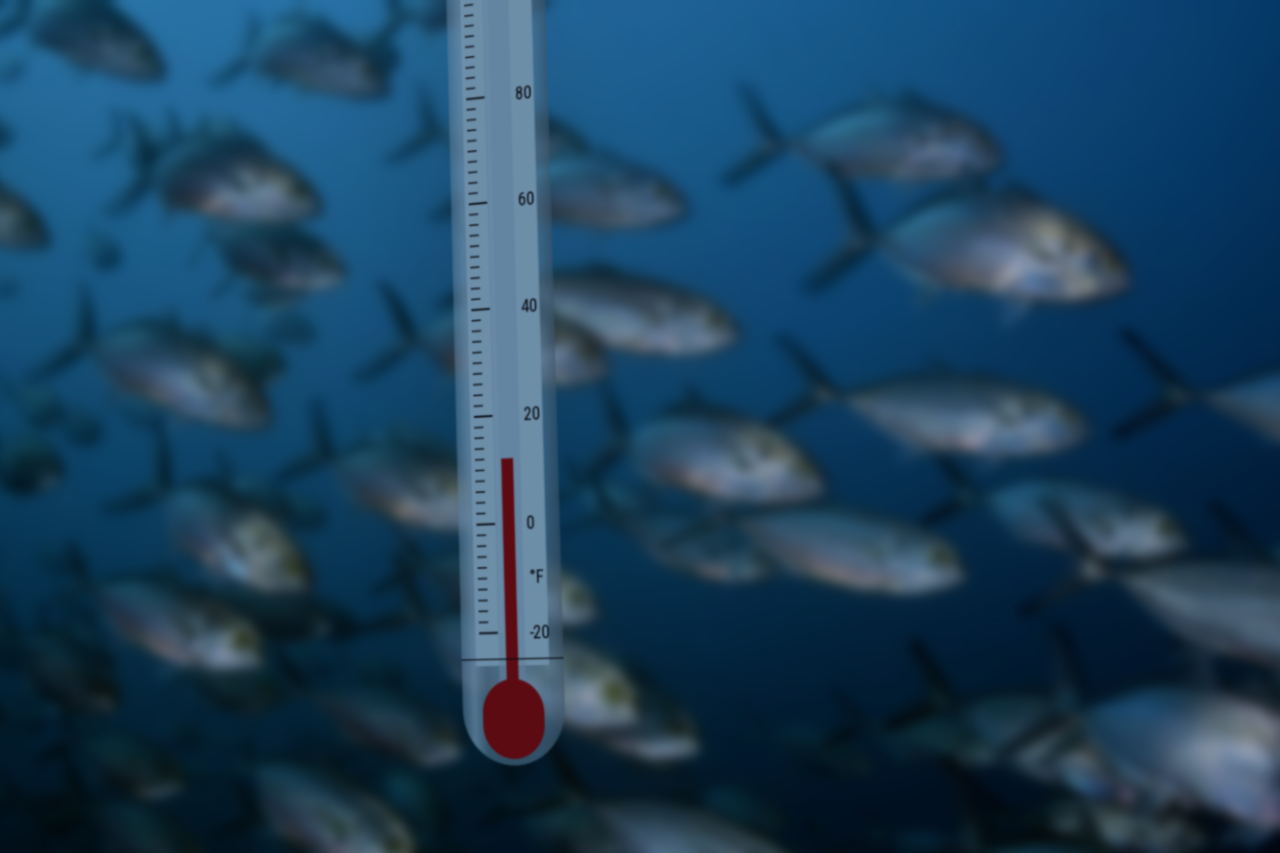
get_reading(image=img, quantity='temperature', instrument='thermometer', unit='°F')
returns 12 °F
